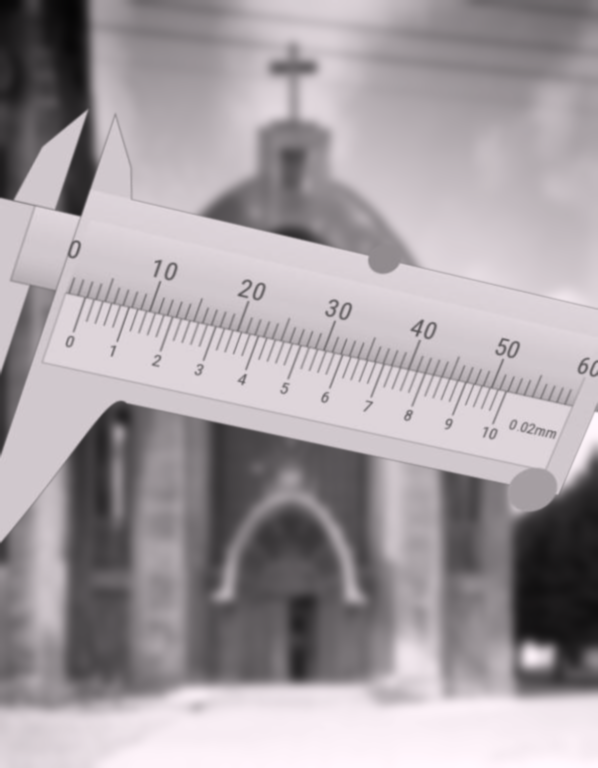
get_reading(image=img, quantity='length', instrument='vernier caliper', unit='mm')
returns 2.8 mm
